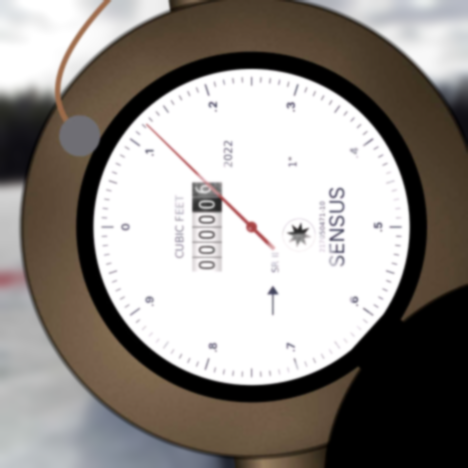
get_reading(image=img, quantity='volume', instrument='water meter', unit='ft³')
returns 6.12 ft³
